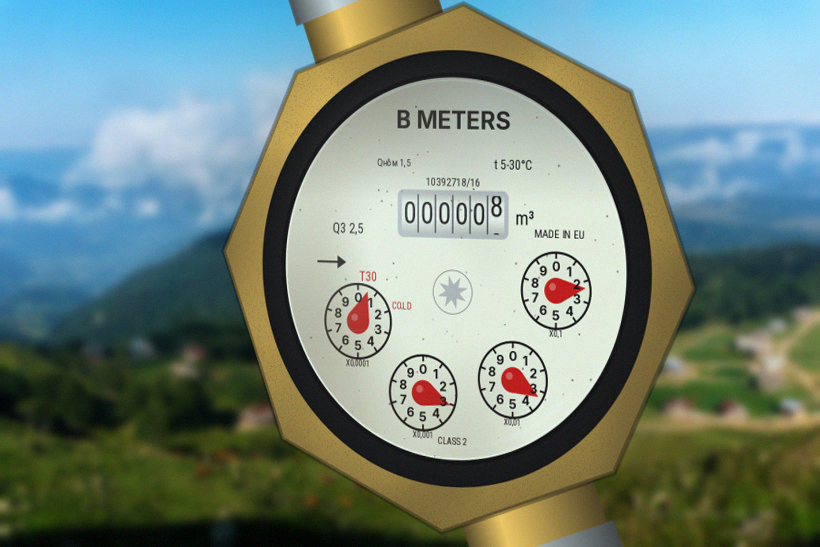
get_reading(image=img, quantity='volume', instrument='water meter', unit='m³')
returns 8.2330 m³
